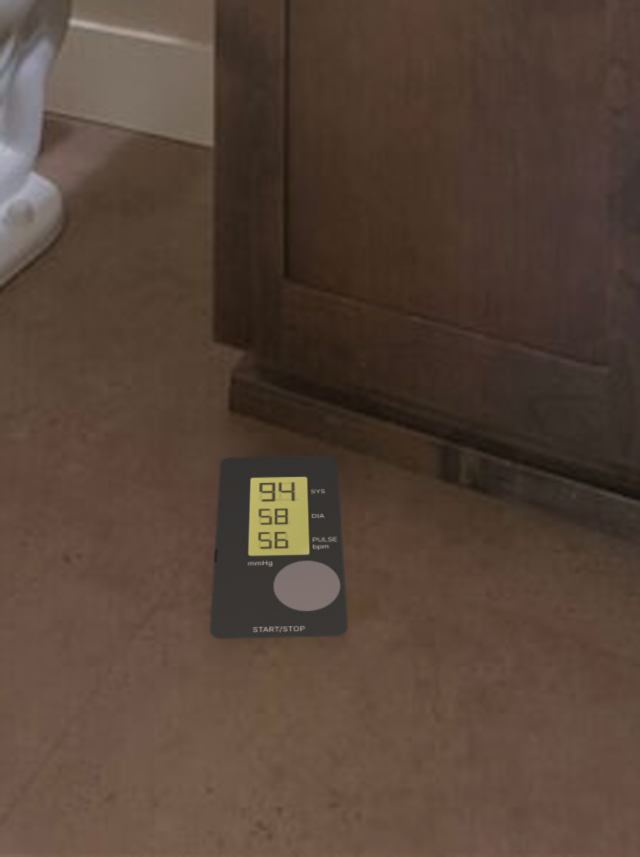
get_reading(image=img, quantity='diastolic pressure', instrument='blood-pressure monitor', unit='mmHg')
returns 58 mmHg
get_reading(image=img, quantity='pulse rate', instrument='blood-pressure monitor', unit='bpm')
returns 56 bpm
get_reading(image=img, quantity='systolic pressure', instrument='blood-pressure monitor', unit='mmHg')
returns 94 mmHg
